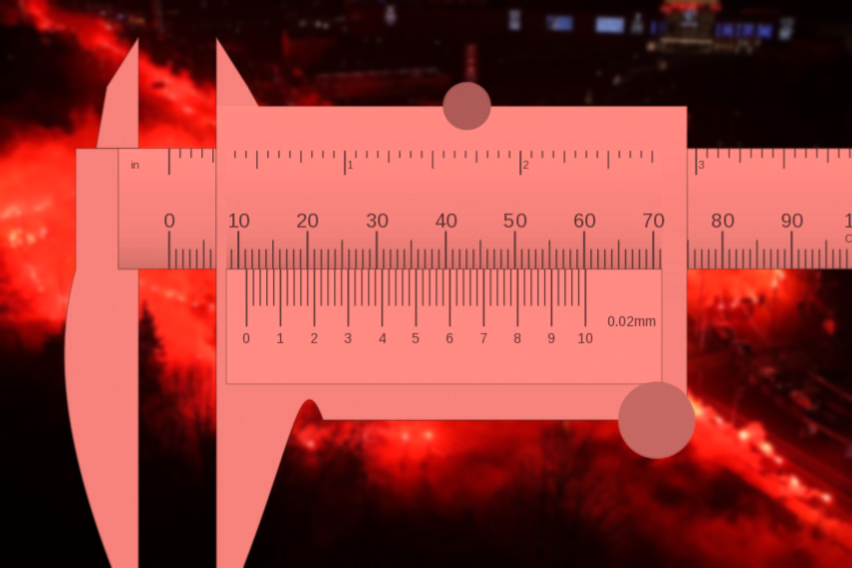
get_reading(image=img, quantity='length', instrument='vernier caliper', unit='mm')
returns 11.2 mm
